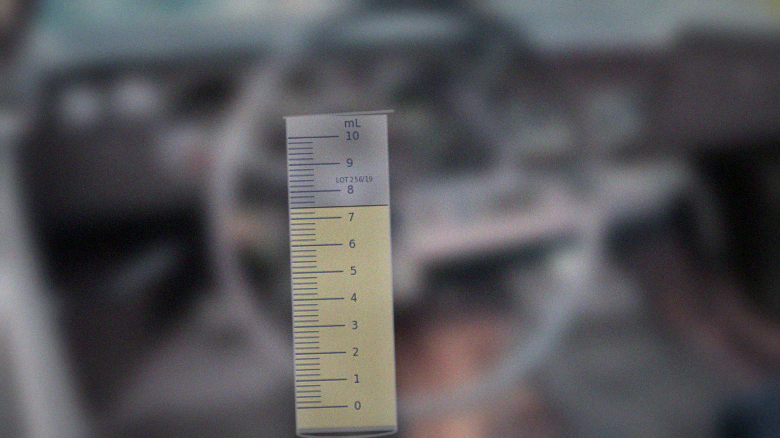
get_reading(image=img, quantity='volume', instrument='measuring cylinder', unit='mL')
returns 7.4 mL
